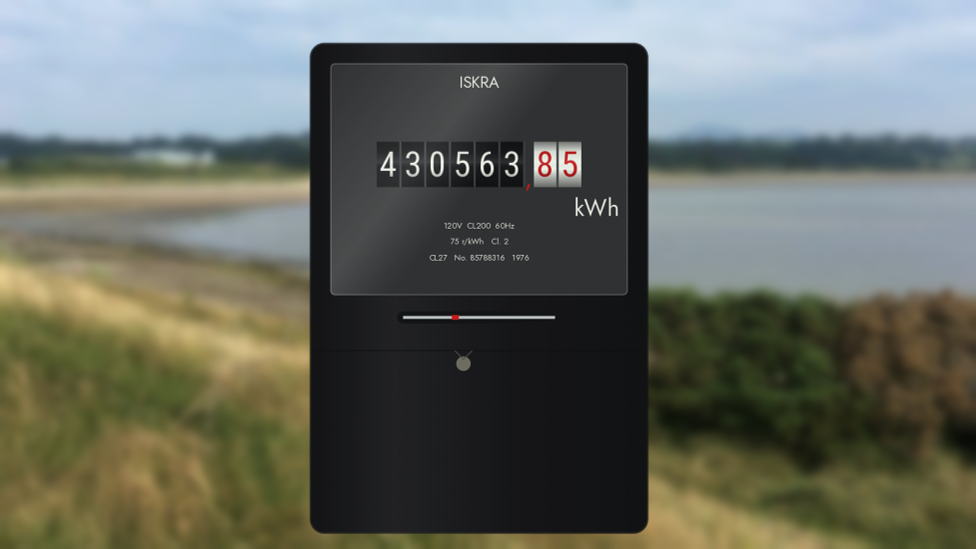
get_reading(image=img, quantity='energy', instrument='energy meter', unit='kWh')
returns 430563.85 kWh
